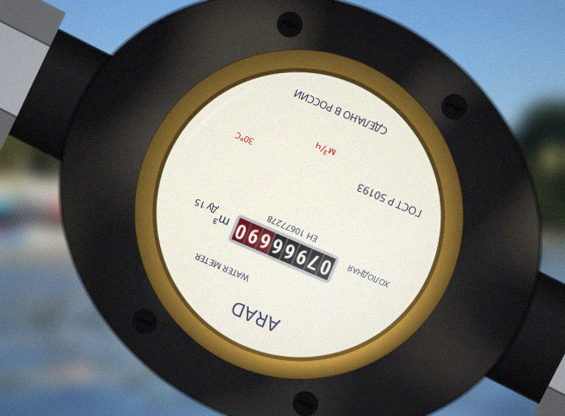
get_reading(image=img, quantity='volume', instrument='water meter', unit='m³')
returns 7966.690 m³
